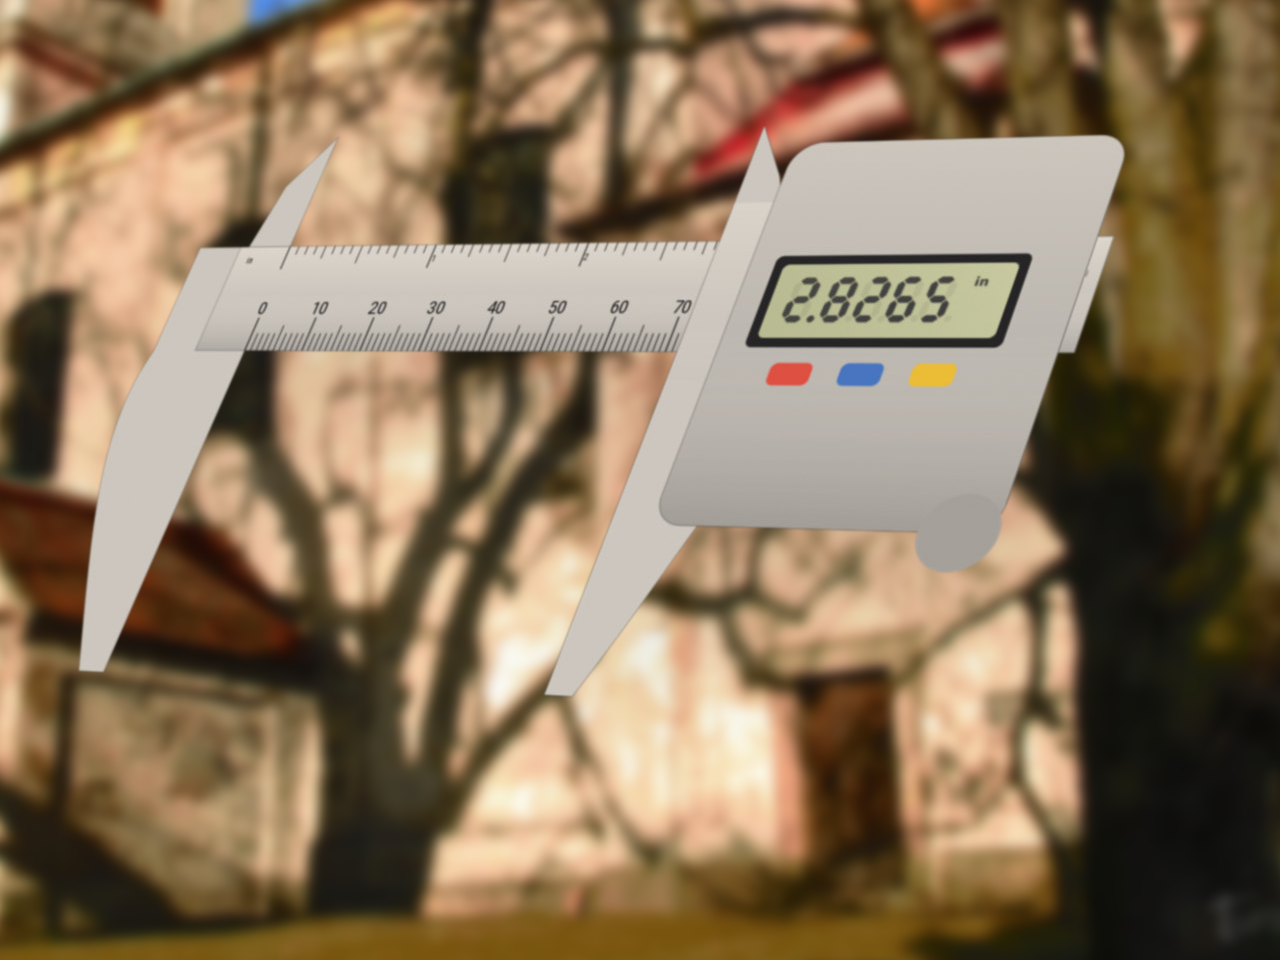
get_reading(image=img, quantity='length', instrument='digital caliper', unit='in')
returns 2.8265 in
